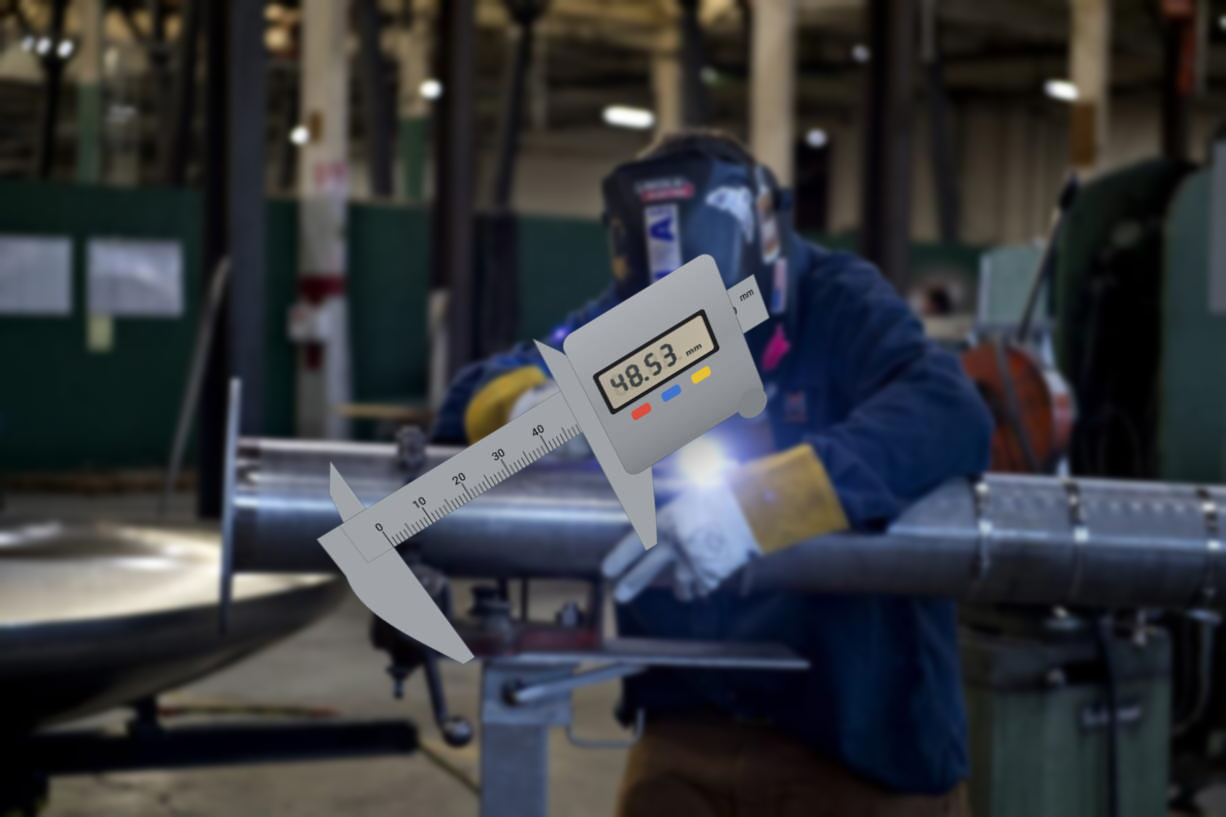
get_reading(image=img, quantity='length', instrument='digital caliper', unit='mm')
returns 48.53 mm
